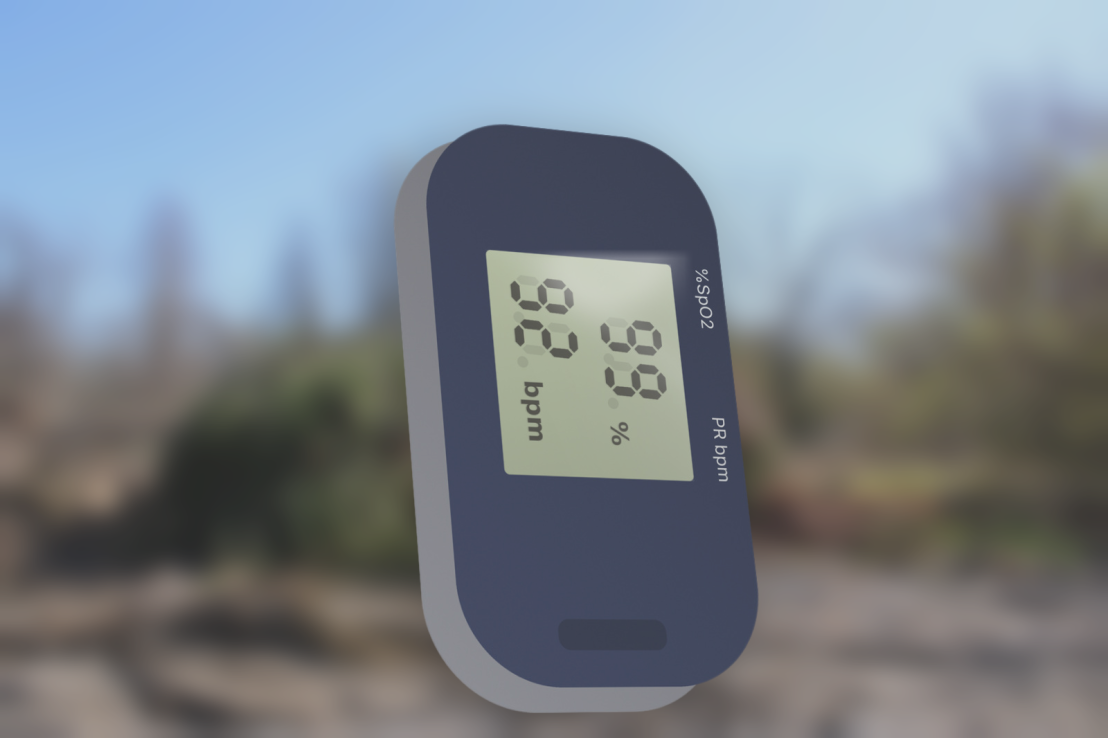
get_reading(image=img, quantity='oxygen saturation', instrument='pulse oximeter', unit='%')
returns 99 %
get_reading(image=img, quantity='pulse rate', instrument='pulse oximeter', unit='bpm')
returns 92 bpm
